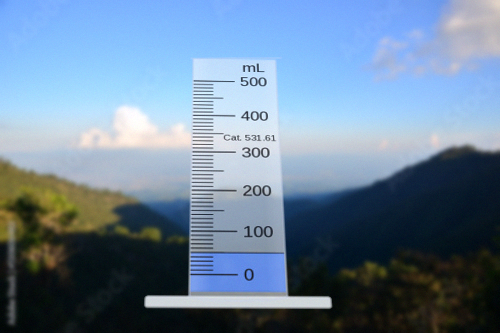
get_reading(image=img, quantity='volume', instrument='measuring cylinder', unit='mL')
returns 50 mL
